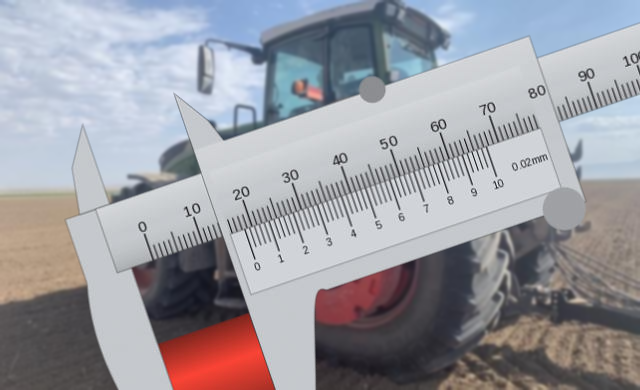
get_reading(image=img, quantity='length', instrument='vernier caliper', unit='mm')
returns 18.5 mm
